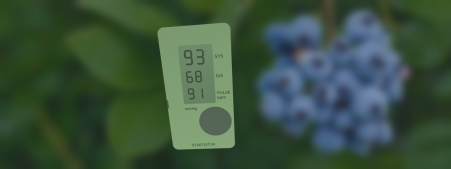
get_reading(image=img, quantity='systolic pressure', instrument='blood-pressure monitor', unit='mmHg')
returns 93 mmHg
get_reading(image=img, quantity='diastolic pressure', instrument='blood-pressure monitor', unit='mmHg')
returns 68 mmHg
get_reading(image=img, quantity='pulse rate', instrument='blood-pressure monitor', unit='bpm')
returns 91 bpm
